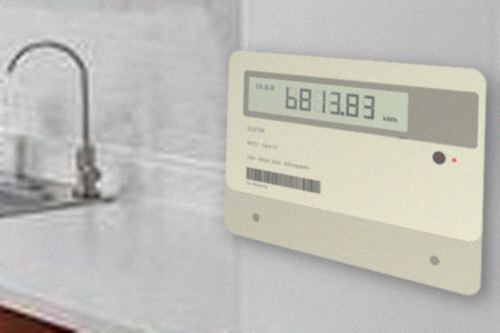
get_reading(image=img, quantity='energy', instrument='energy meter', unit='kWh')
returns 6813.83 kWh
